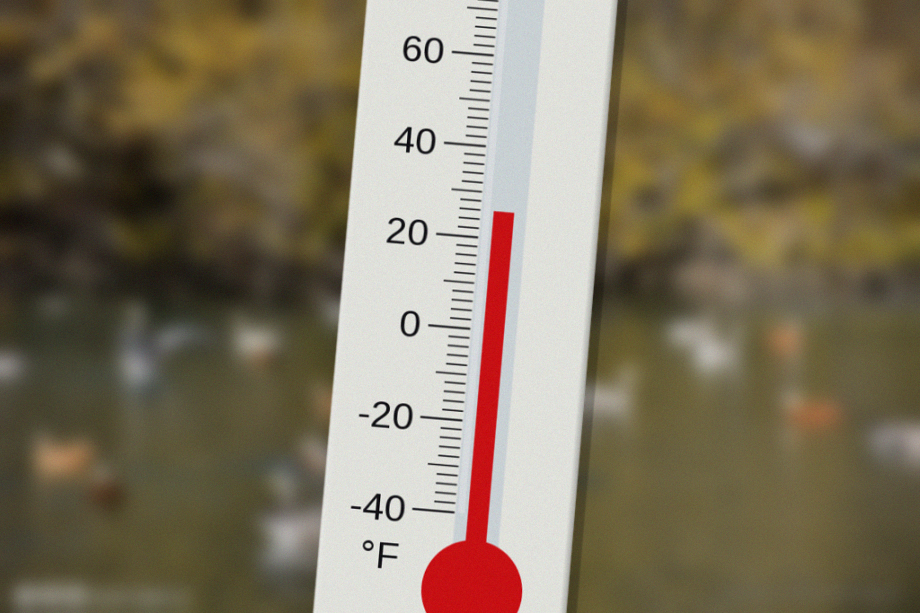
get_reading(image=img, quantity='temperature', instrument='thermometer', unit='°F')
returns 26 °F
